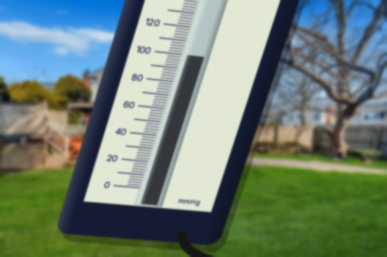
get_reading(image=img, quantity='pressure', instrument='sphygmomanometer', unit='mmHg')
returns 100 mmHg
